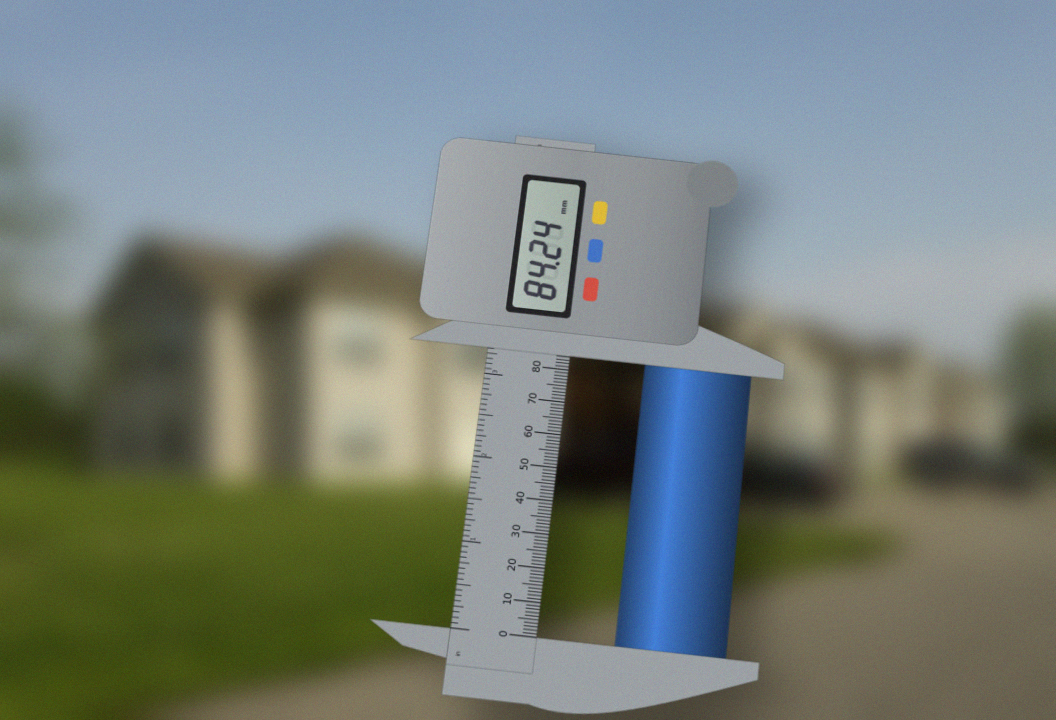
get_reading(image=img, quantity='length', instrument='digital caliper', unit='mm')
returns 84.24 mm
